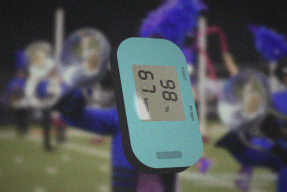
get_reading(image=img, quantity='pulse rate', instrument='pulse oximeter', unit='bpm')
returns 67 bpm
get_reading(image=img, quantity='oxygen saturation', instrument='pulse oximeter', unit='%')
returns 98 %
